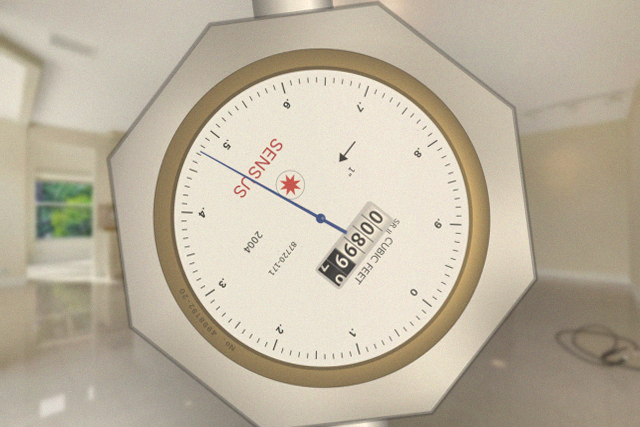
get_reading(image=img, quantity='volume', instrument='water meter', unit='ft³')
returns 8996.47 ft³
